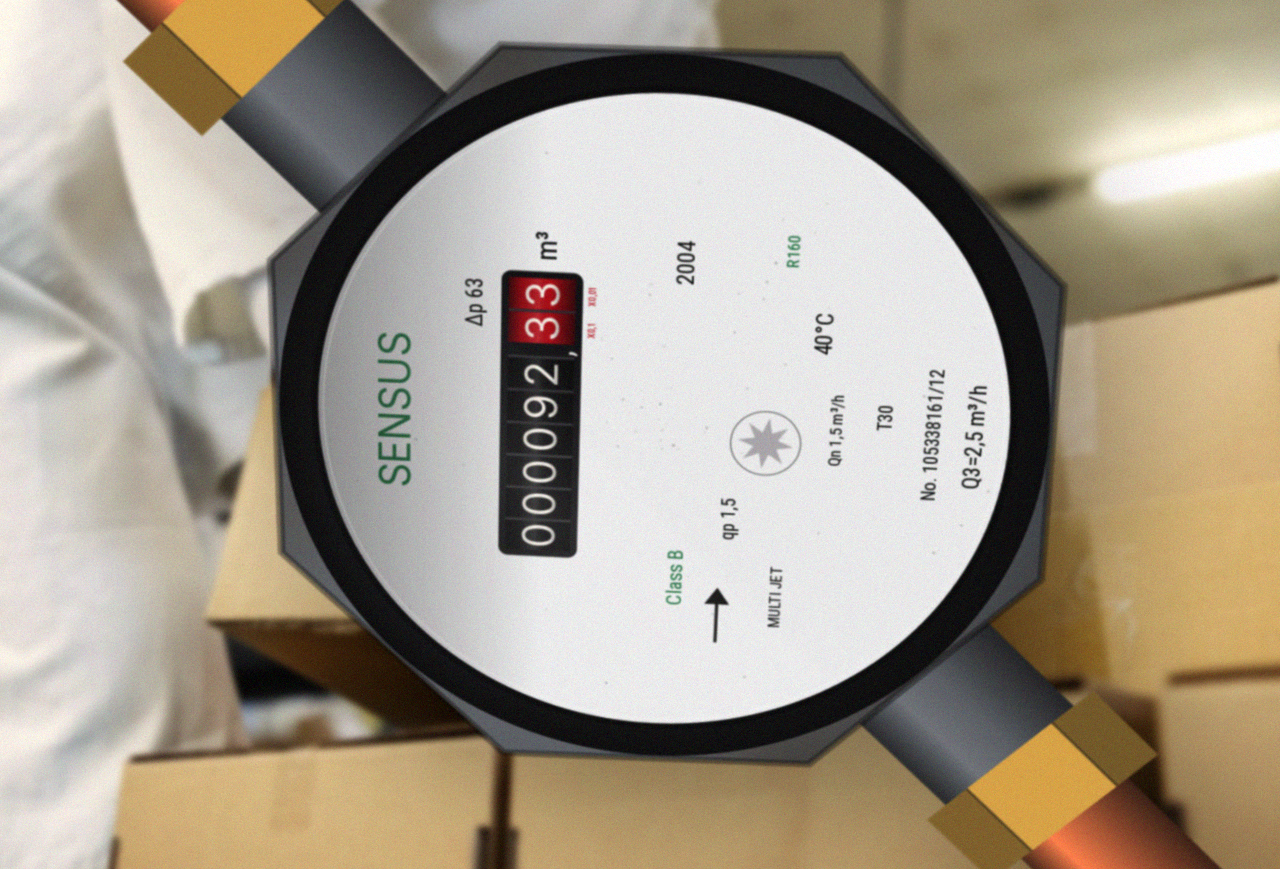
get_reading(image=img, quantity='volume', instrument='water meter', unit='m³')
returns 92.33 m³
